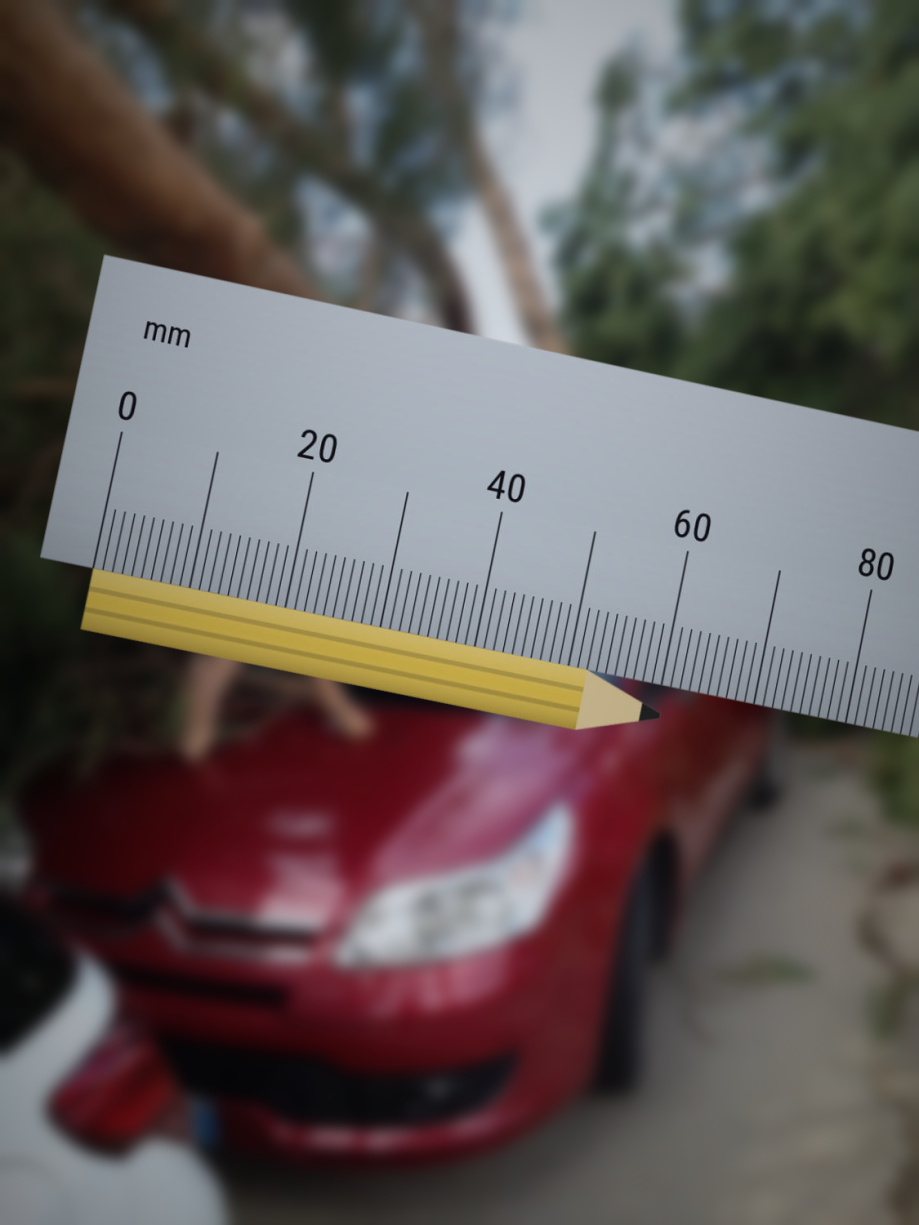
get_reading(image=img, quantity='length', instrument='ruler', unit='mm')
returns 60.5 mm
